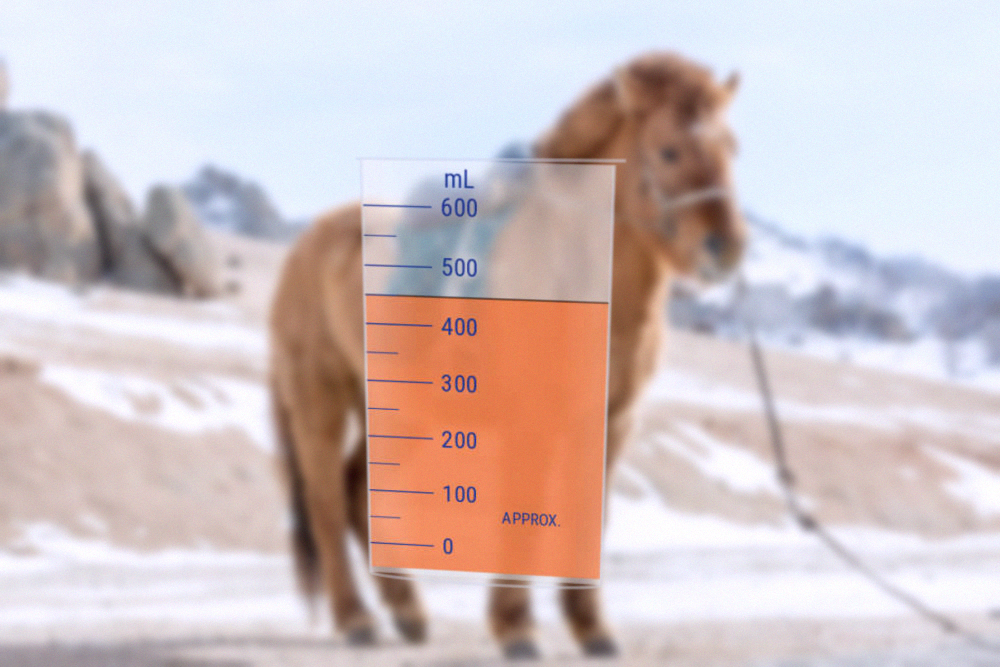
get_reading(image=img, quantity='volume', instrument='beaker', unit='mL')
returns 450 mL
